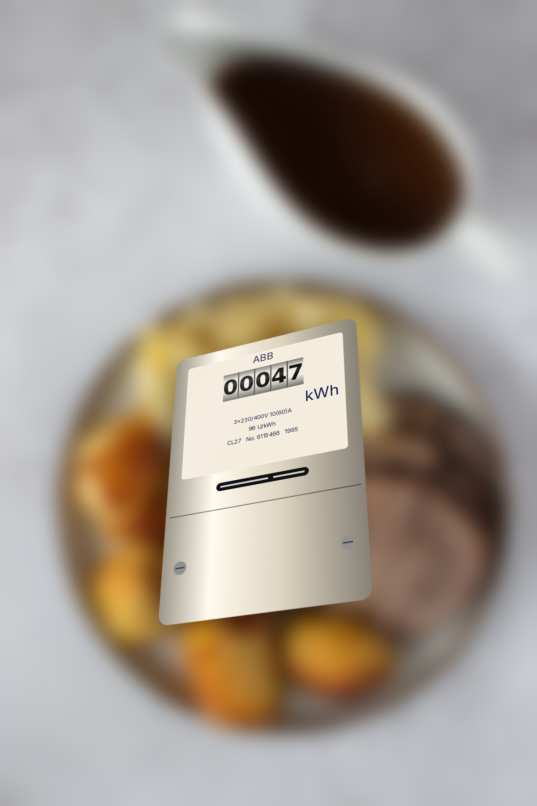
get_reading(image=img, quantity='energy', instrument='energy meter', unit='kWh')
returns 47 kWh
